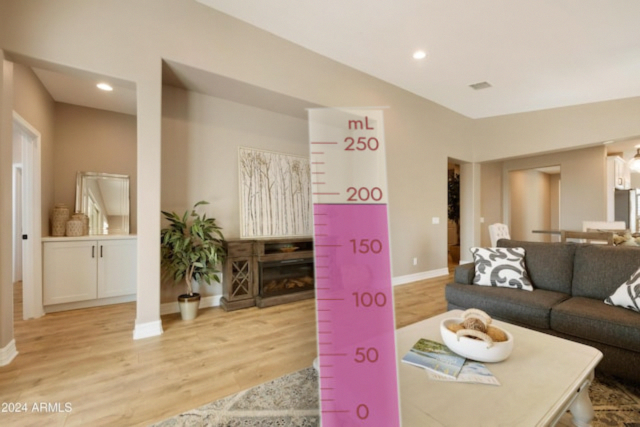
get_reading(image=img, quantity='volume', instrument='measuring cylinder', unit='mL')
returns 190 mL
